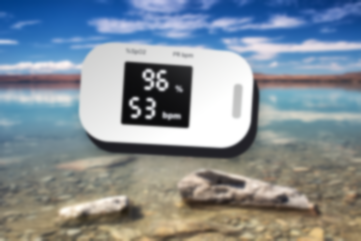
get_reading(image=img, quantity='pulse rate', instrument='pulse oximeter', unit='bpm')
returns 53 bpm
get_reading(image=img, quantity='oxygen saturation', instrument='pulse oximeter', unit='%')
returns 96 %
